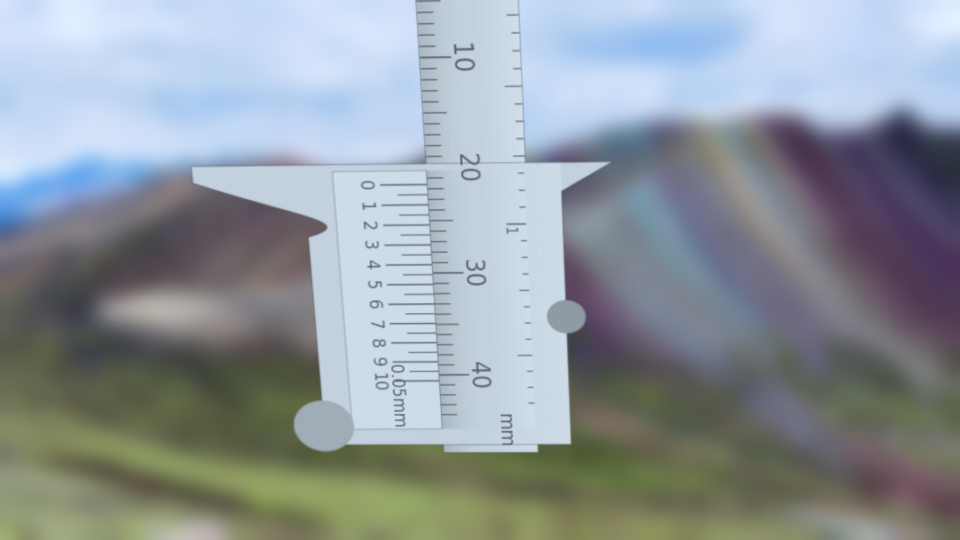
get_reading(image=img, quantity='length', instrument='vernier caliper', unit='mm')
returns 21.6 mm
